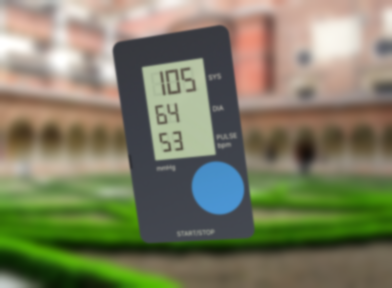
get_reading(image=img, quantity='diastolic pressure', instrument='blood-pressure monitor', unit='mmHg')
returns 64 mmHg
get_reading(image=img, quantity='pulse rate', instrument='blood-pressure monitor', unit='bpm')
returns 53 bpm
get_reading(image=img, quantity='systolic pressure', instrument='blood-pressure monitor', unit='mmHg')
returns 105 mmHg
